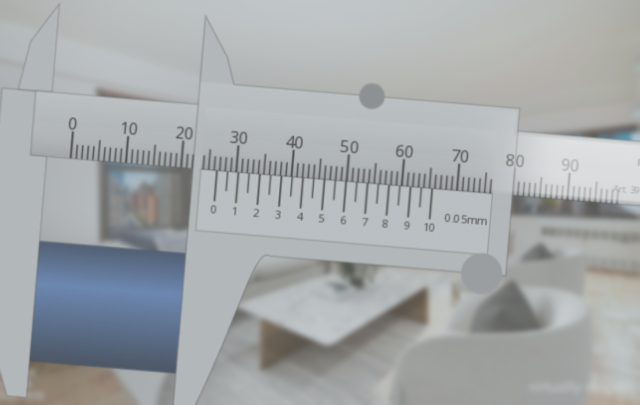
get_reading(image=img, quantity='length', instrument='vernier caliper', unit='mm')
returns 26.5 mm
